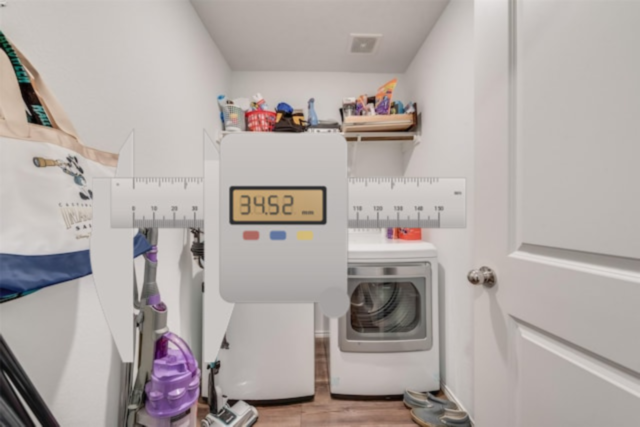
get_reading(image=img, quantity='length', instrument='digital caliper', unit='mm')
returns 34.52 mm
